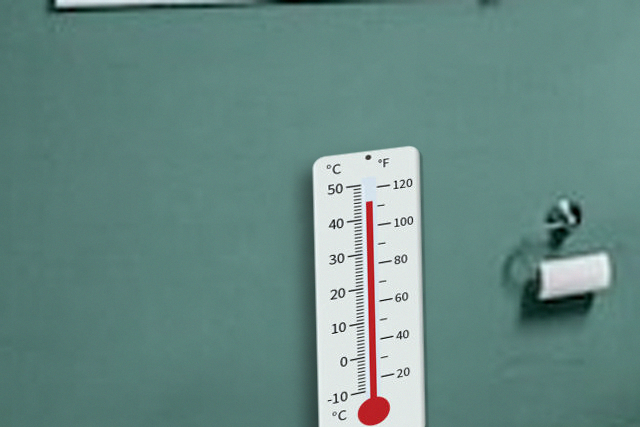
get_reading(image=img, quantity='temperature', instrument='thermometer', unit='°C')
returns 45 °C
